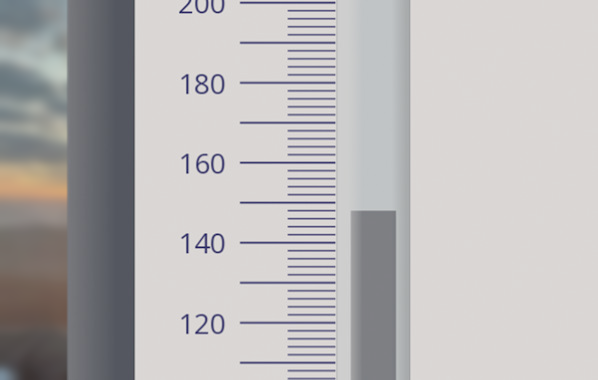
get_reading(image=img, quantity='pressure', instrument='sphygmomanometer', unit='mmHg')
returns 148 mmHg
